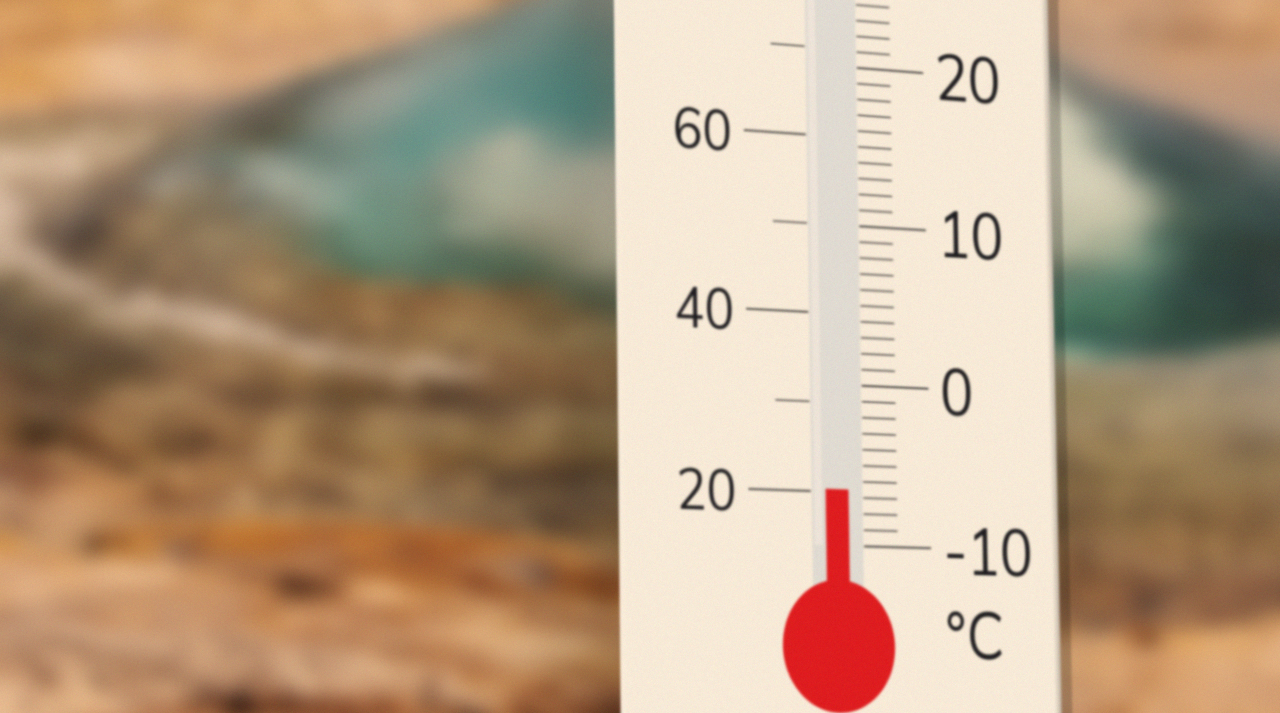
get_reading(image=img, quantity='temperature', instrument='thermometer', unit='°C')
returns -6.5 °C
